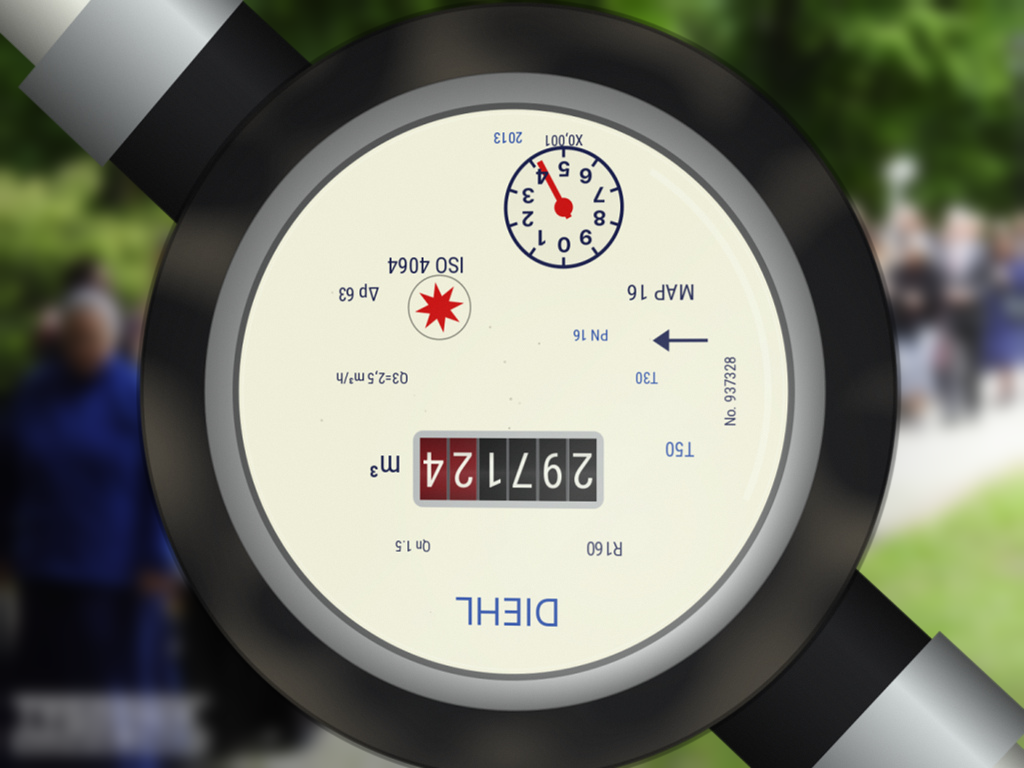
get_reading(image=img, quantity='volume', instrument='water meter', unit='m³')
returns 2971.244 m³
